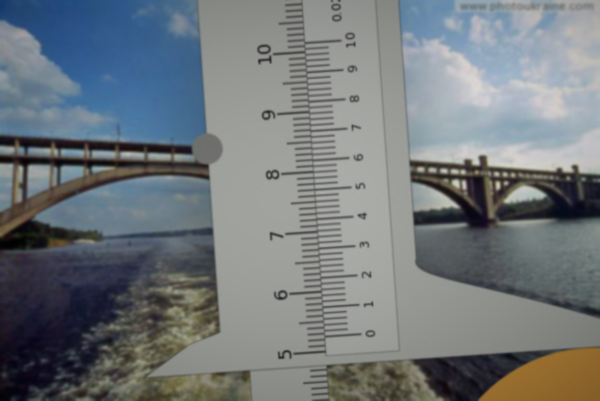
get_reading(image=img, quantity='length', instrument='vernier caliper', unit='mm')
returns 52.5 mm
